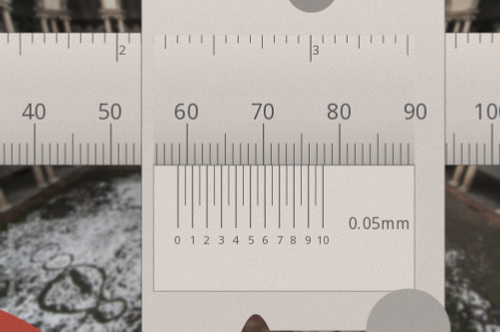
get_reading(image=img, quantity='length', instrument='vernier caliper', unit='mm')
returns 58.8 mm
